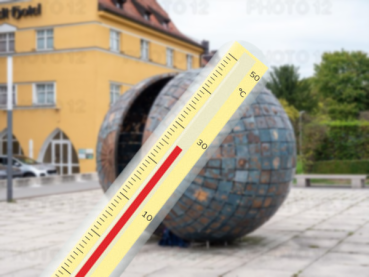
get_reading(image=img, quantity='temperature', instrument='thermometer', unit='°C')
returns 26 °C
